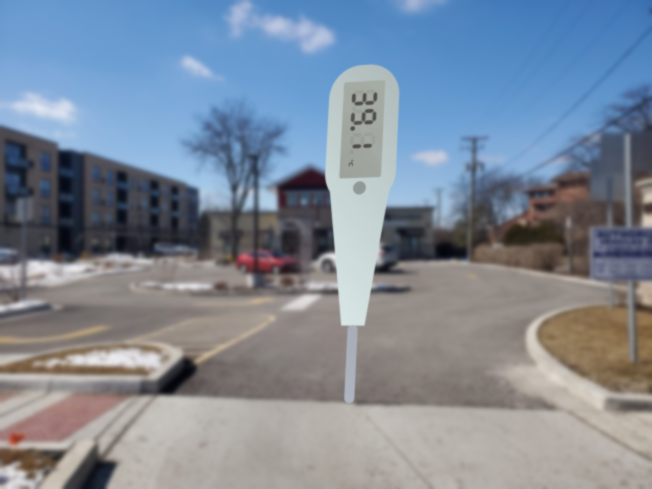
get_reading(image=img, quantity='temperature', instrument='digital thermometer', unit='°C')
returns 39.1 °C
